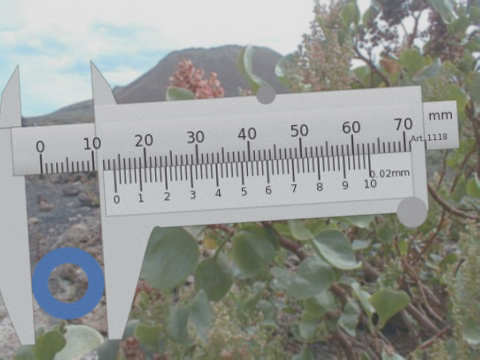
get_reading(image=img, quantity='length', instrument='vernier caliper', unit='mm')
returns 14.0 mm
